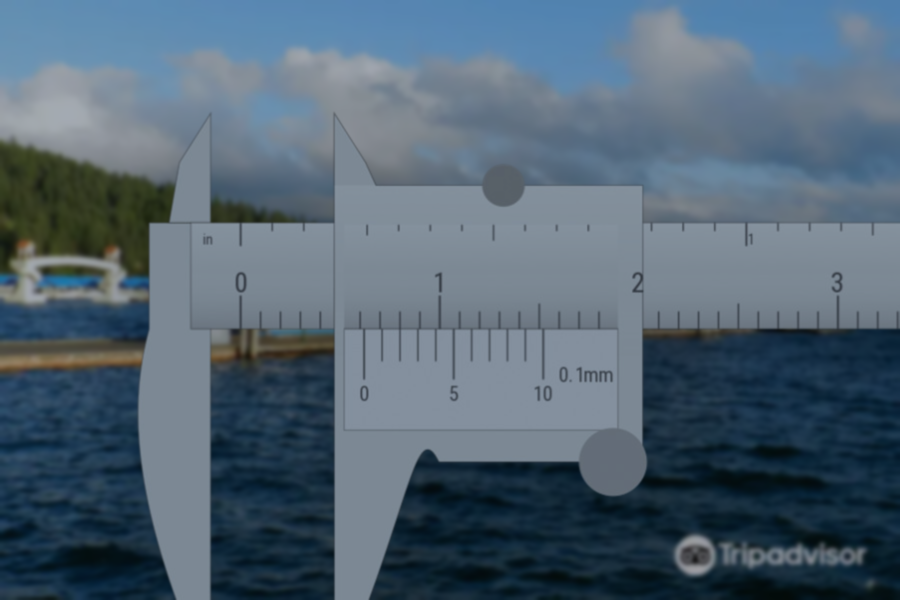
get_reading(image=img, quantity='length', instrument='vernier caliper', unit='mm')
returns 6.2 mm
